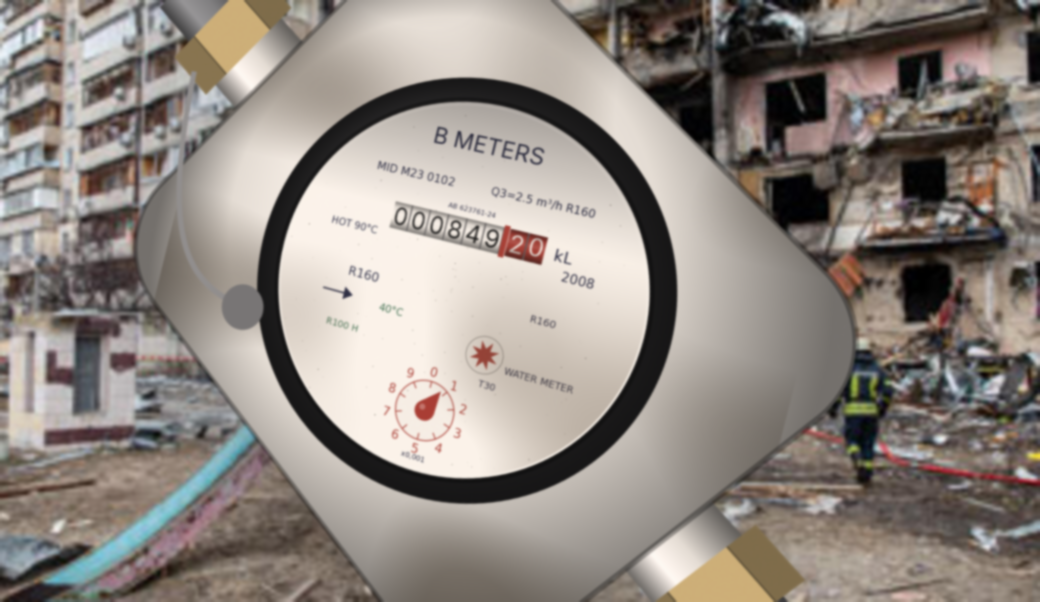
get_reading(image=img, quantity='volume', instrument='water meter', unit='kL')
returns 849.200 kL
